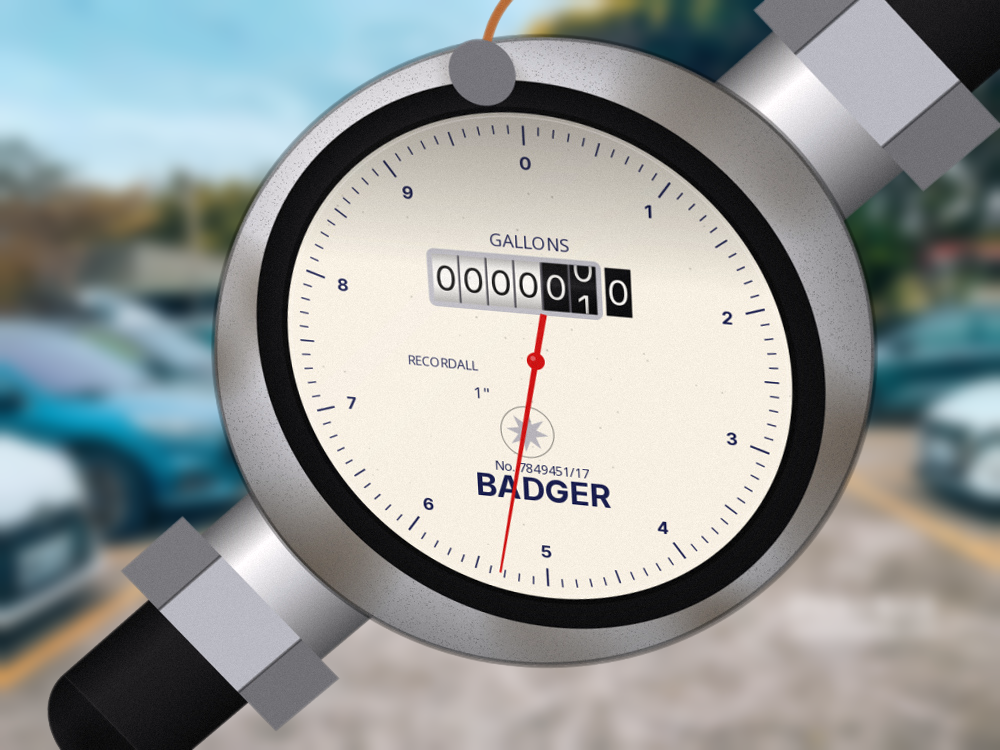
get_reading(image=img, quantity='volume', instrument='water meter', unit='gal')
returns 5.3 gal
